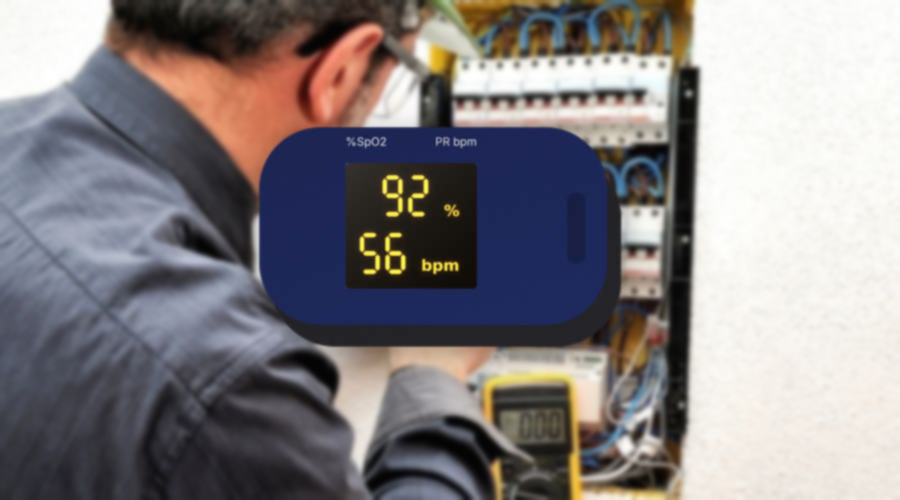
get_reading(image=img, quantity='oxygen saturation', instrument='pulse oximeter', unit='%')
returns 92 %
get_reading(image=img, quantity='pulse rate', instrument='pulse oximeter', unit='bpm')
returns 56 bpm
